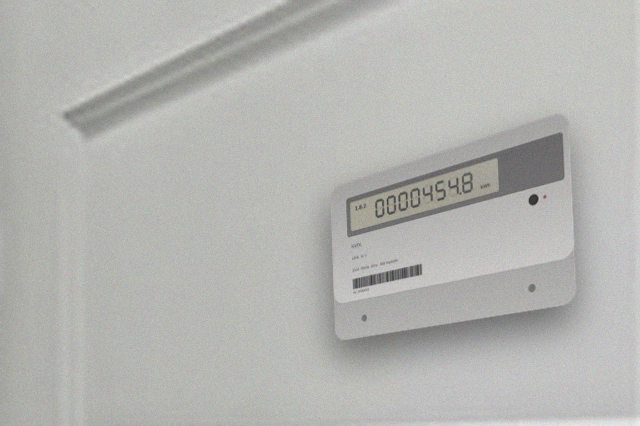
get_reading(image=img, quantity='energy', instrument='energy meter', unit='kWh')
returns 454.8 kWh
